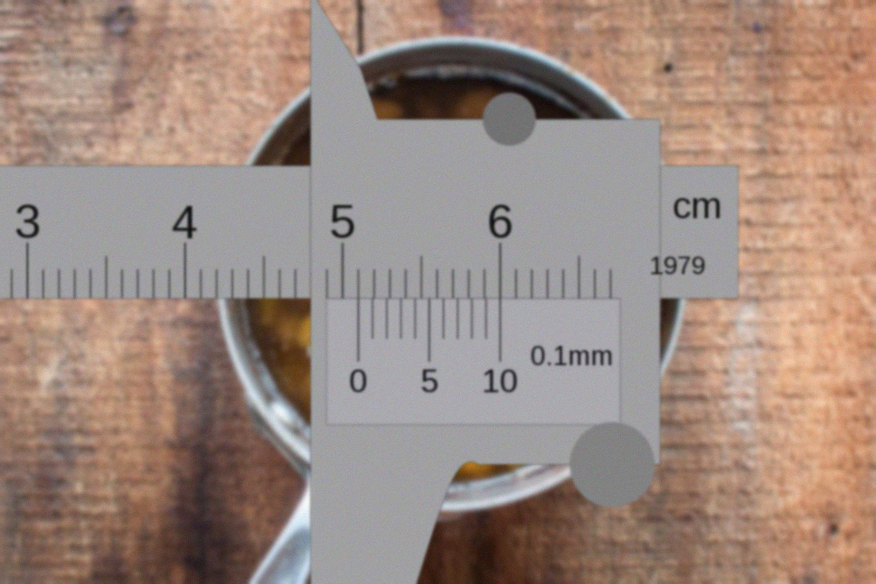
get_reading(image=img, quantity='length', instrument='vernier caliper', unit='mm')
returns 51.0 mm
